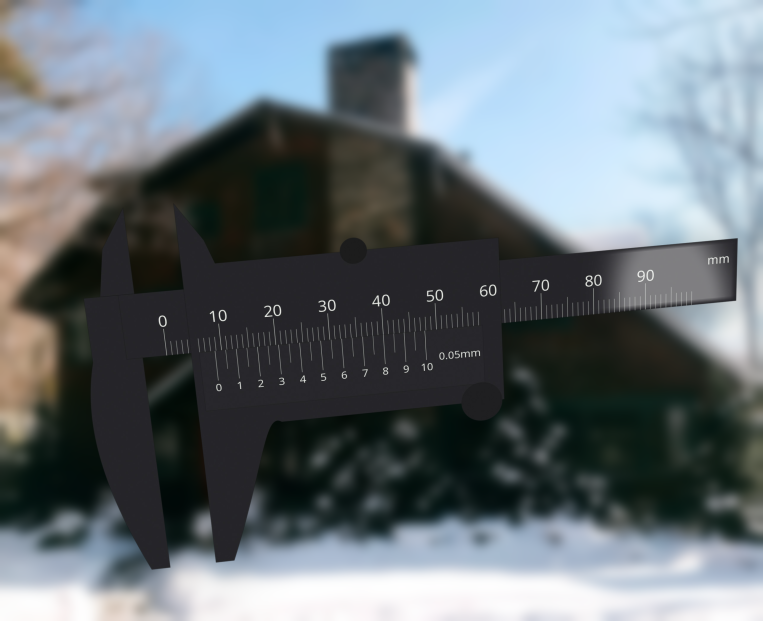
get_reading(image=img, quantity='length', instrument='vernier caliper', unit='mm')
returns 8.8 mm
